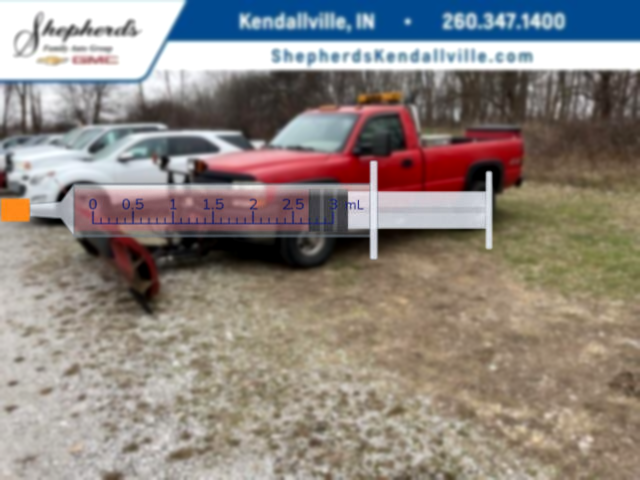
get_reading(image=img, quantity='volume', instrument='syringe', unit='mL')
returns 2.7 mL
